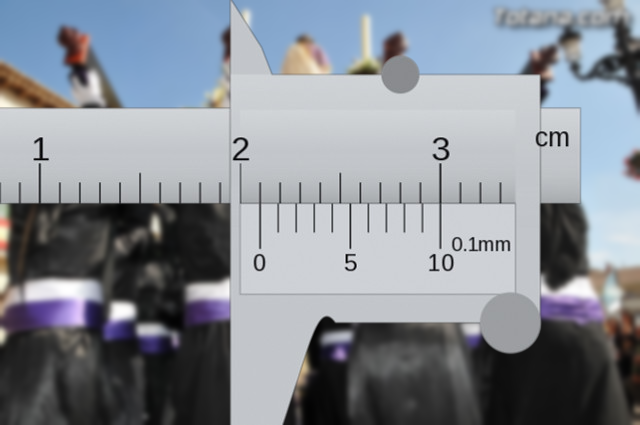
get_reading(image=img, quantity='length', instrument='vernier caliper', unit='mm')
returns 21.0 mm
